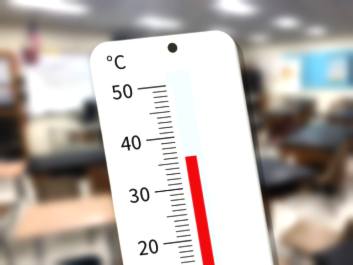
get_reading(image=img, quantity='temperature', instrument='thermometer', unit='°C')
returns 36 °C
